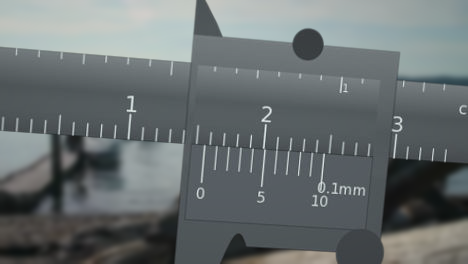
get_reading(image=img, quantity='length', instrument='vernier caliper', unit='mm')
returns 15.6 mm
